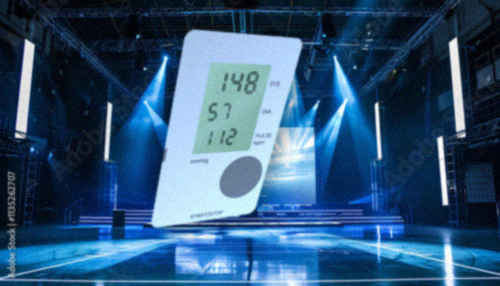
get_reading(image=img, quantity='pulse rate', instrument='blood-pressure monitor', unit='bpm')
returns 112 bpm
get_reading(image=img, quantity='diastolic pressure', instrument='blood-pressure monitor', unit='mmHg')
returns 57 mmHg
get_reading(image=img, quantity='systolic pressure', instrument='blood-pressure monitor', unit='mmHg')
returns 148 mmHg
